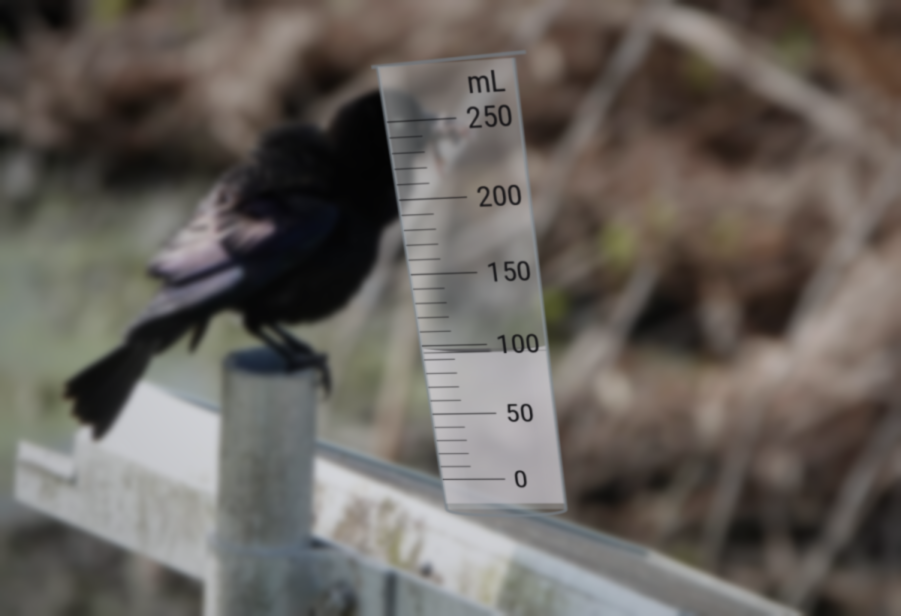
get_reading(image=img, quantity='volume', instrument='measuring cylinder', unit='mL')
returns 95 mL
